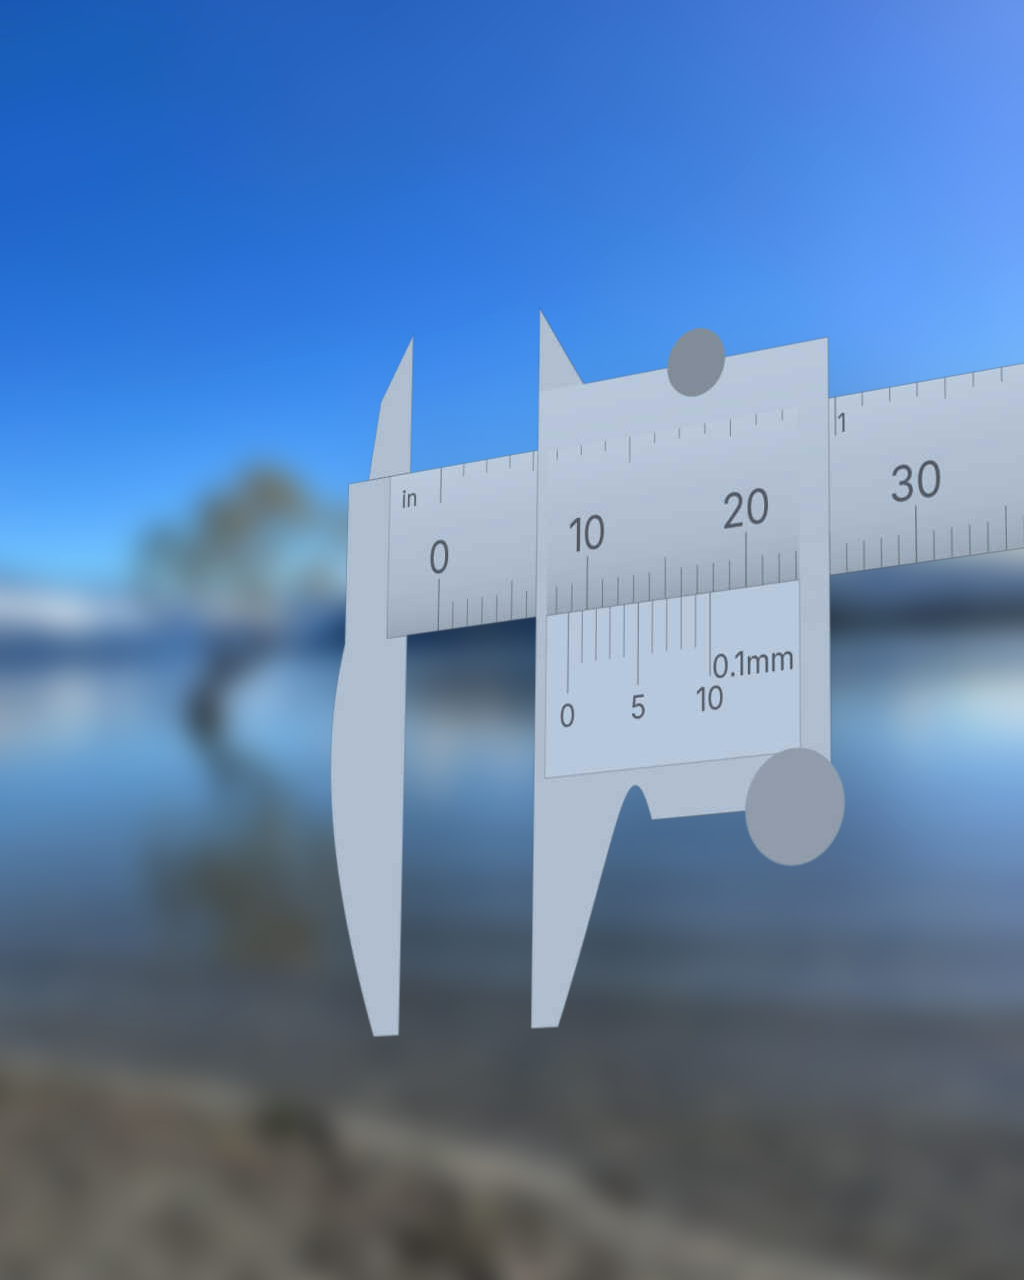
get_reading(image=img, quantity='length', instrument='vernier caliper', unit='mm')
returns 8.8 mm
